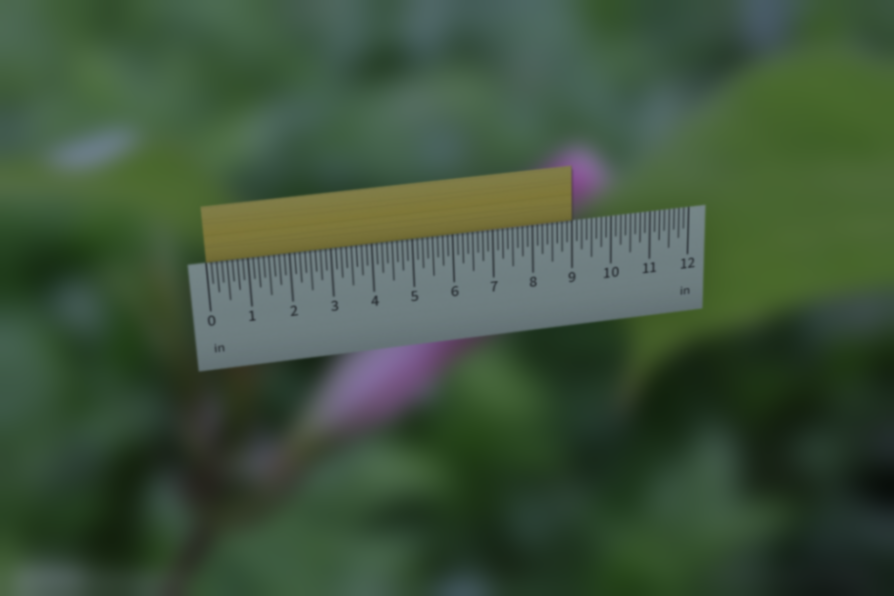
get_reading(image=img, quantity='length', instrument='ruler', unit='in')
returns 9 in
